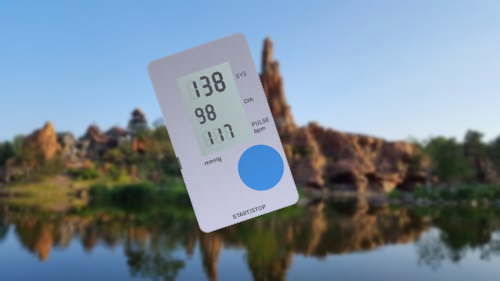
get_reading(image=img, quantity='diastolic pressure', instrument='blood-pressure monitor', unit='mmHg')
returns 98 mmHg
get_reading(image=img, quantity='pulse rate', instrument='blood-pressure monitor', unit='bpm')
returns 117 bpm
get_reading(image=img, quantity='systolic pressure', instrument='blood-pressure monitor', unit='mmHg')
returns 138 mmHg
